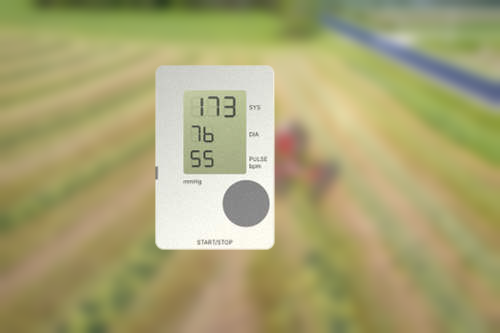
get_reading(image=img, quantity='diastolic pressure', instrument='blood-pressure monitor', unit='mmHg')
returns 76 mmHg
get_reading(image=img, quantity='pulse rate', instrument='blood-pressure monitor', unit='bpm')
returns 55 bpm
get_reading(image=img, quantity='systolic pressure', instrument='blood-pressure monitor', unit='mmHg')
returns 173 mmHg
